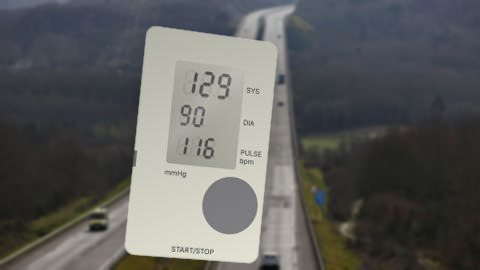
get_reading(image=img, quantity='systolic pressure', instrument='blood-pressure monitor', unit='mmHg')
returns 129 mmHg
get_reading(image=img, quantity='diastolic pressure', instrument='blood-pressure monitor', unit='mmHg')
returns 90 mmHg
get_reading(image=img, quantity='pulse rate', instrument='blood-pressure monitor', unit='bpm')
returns 116 bpm
